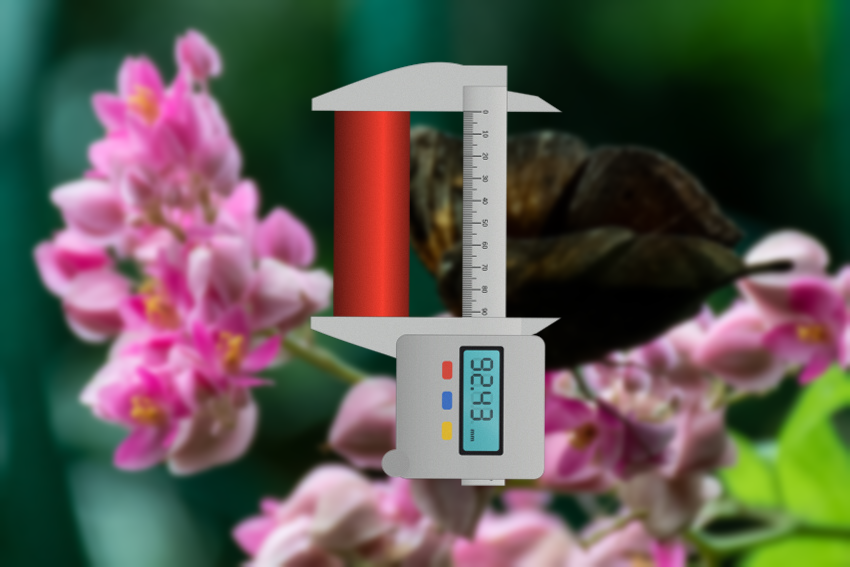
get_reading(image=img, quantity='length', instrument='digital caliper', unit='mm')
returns 92.43 mm
